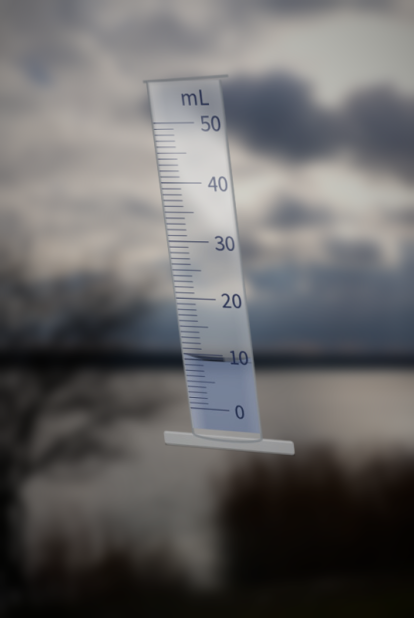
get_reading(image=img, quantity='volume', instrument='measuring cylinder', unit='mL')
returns 9 mL
